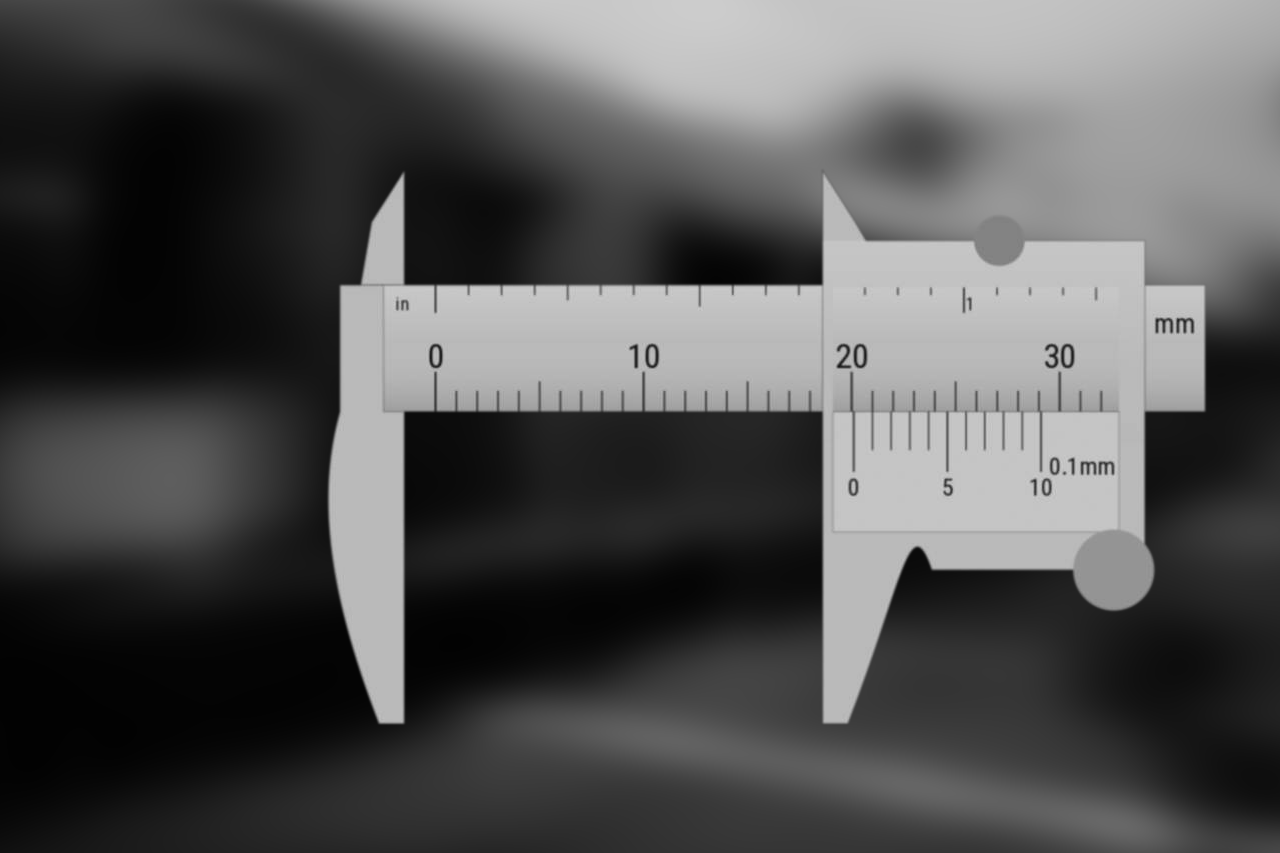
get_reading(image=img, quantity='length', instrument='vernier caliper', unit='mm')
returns 20.1 mm
